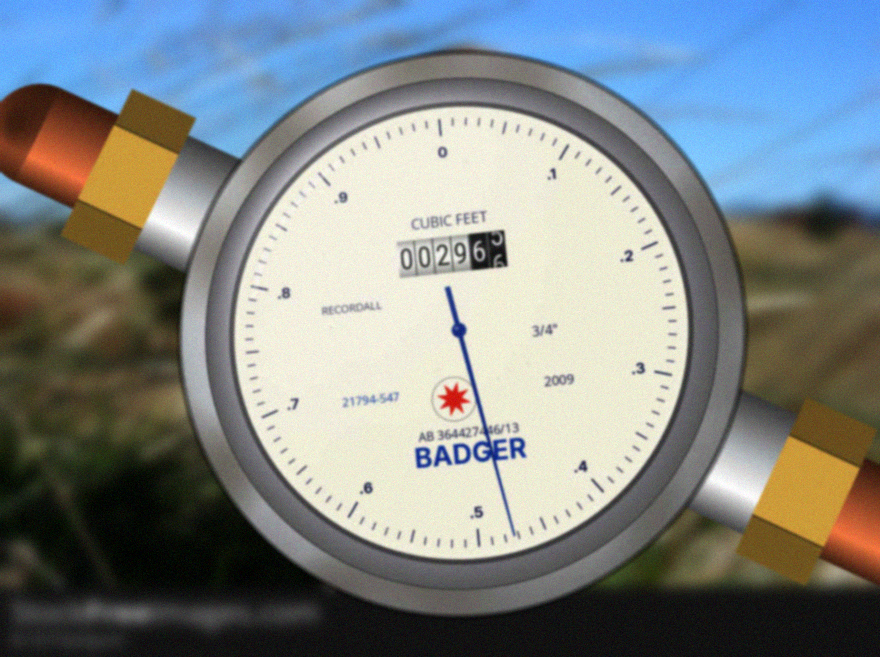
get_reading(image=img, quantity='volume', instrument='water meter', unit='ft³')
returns 2965.47 ft³
